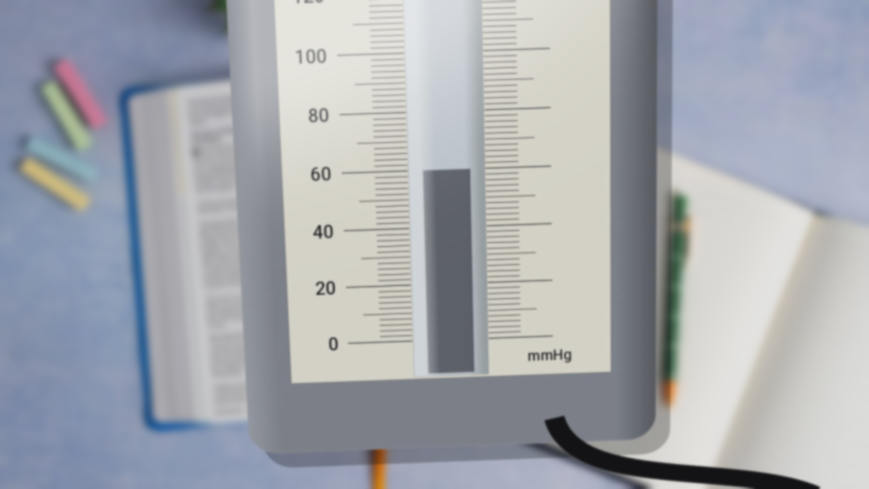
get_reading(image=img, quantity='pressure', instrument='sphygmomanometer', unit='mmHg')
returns 60 mmHg
